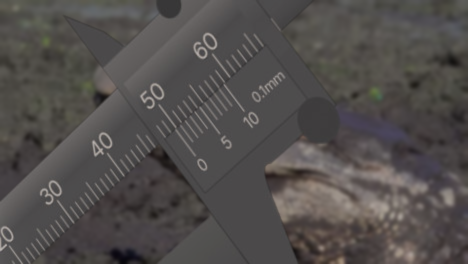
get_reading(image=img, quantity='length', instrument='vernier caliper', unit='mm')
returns 49.8 mm
